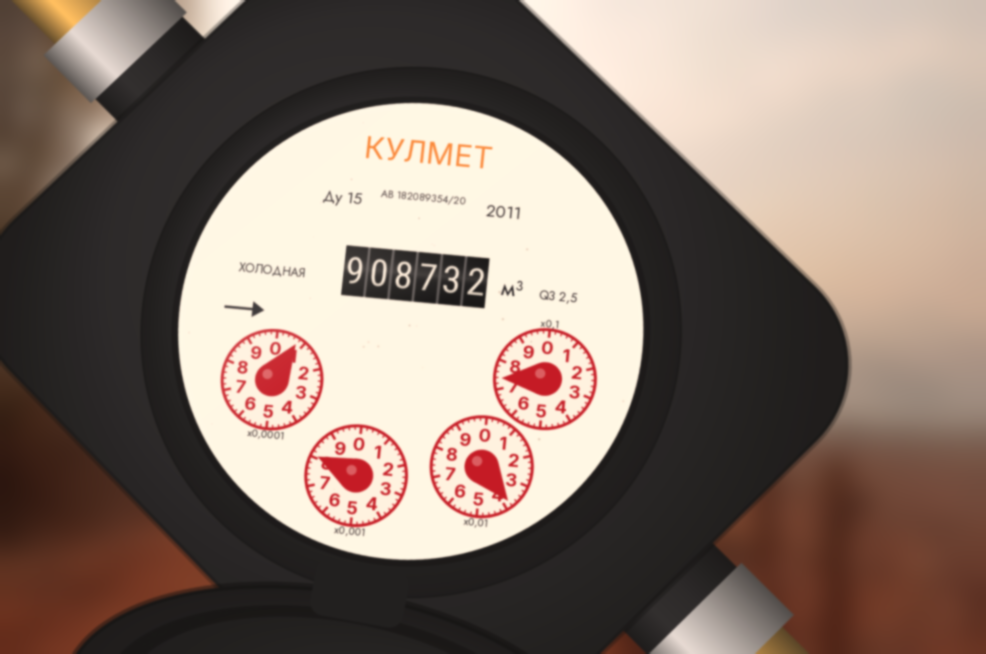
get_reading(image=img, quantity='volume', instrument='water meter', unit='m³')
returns 908732.7380 m³
